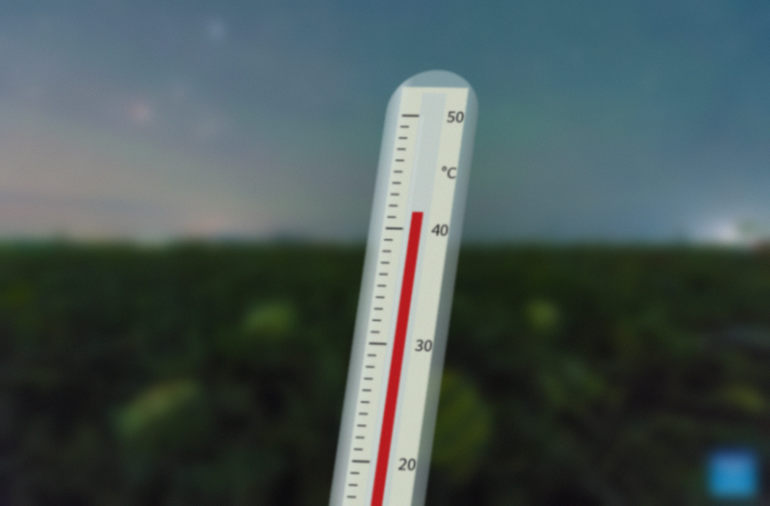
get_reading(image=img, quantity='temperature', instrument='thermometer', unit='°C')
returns 41.5 °C
